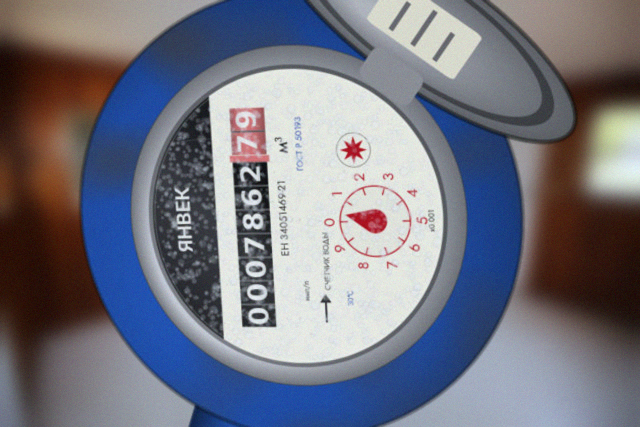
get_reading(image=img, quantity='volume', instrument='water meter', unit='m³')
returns 7862.790 m³
